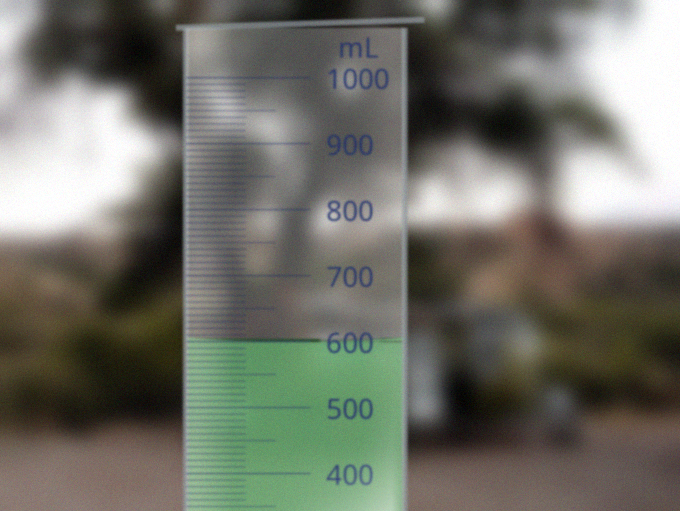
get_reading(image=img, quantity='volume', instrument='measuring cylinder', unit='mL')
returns 600 mL
